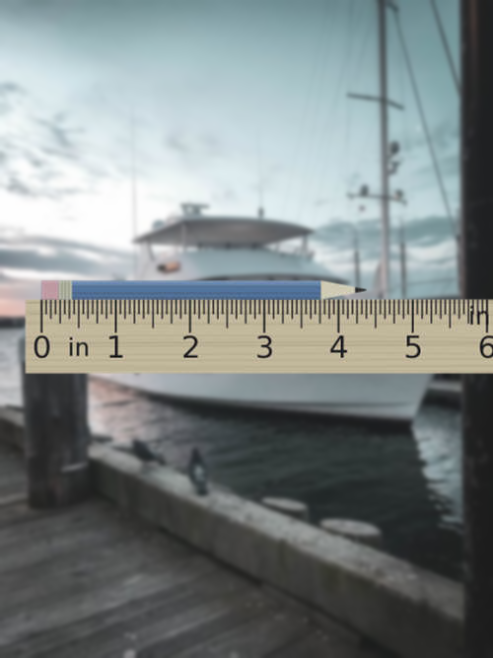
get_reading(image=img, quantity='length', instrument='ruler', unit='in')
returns 4.375 in
